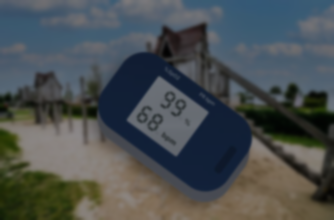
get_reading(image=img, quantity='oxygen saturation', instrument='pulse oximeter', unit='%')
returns 99 %
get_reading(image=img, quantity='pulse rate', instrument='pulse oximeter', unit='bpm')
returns 68 bpm
